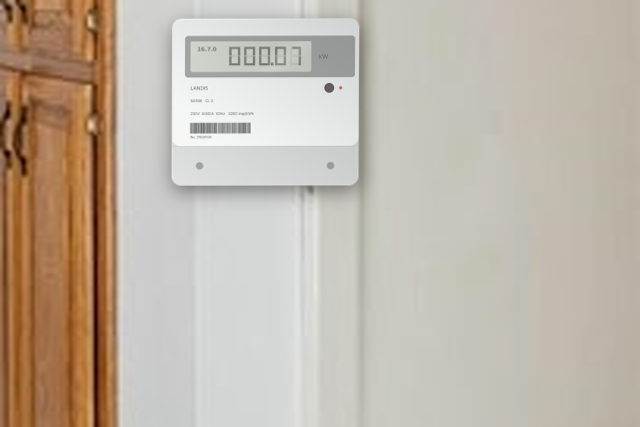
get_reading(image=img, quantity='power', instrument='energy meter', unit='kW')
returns 0.07 kW
